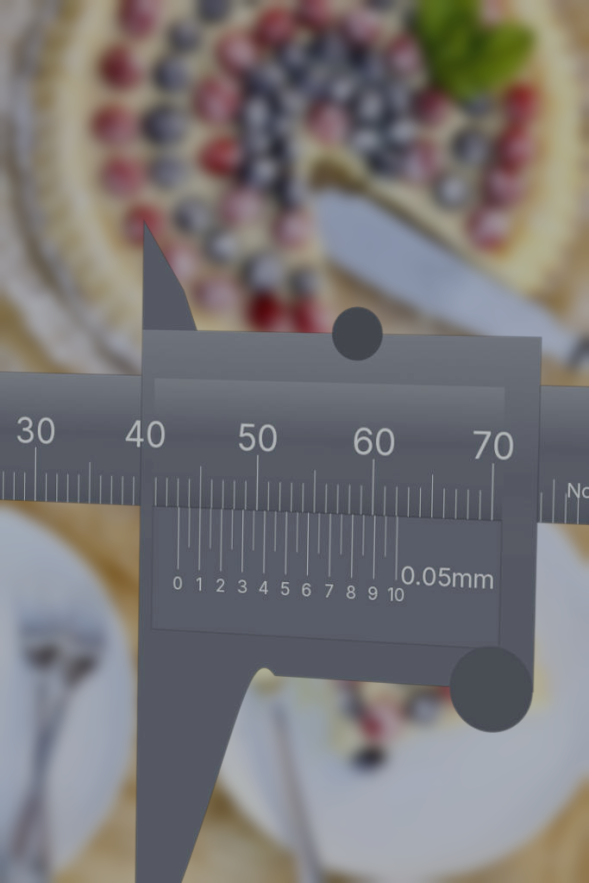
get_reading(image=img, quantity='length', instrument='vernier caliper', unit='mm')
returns 43.1 mm
